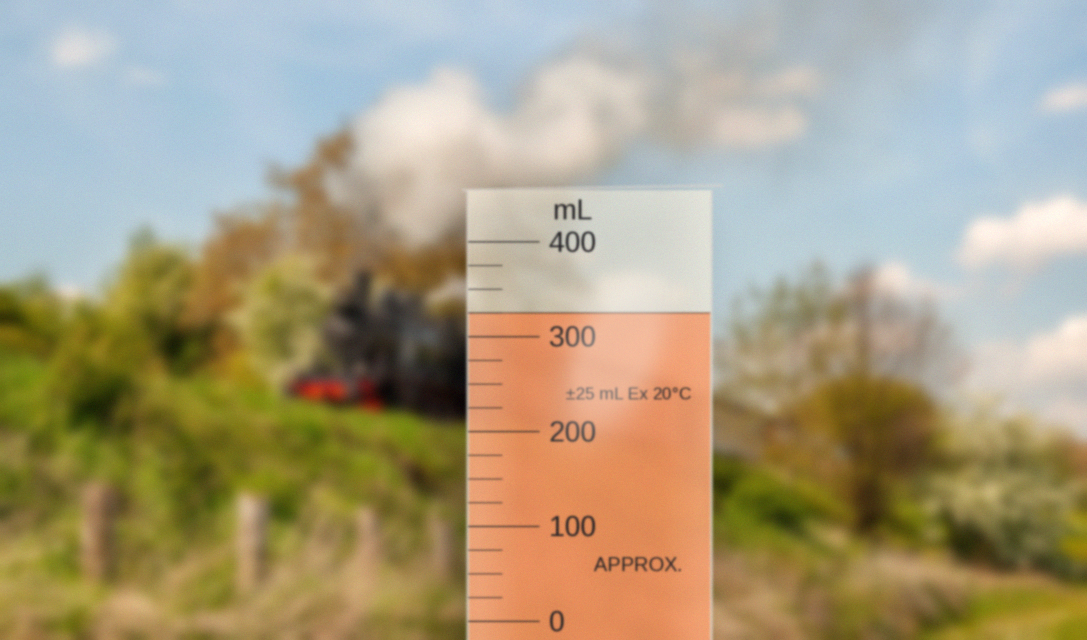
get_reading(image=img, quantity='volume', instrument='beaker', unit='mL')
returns 325 mL
